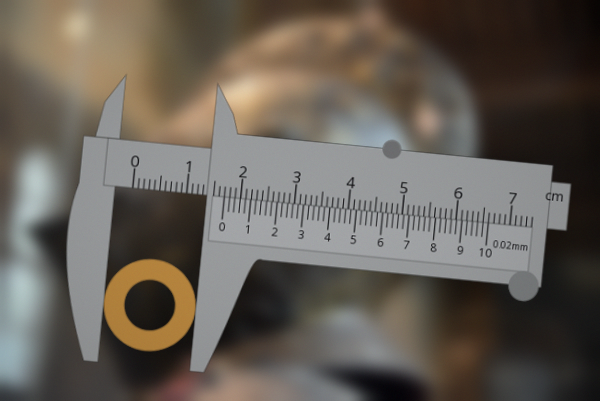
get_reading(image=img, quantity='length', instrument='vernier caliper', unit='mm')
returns 17.0 mm
